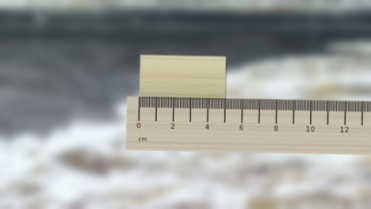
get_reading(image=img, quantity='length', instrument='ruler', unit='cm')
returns 5 cm
